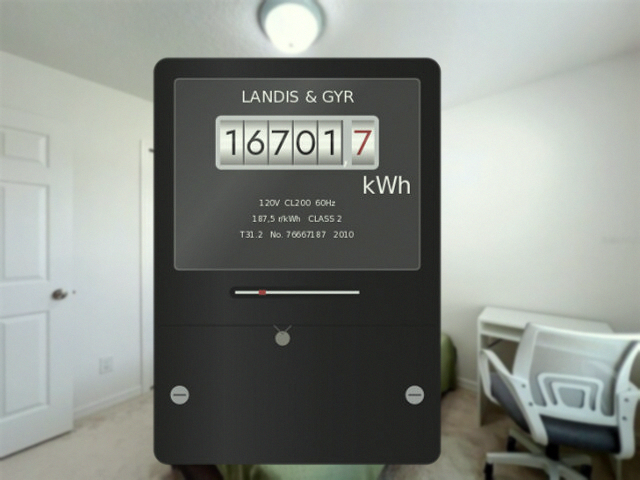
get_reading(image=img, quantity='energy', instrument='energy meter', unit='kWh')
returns 16701.7 kWh
